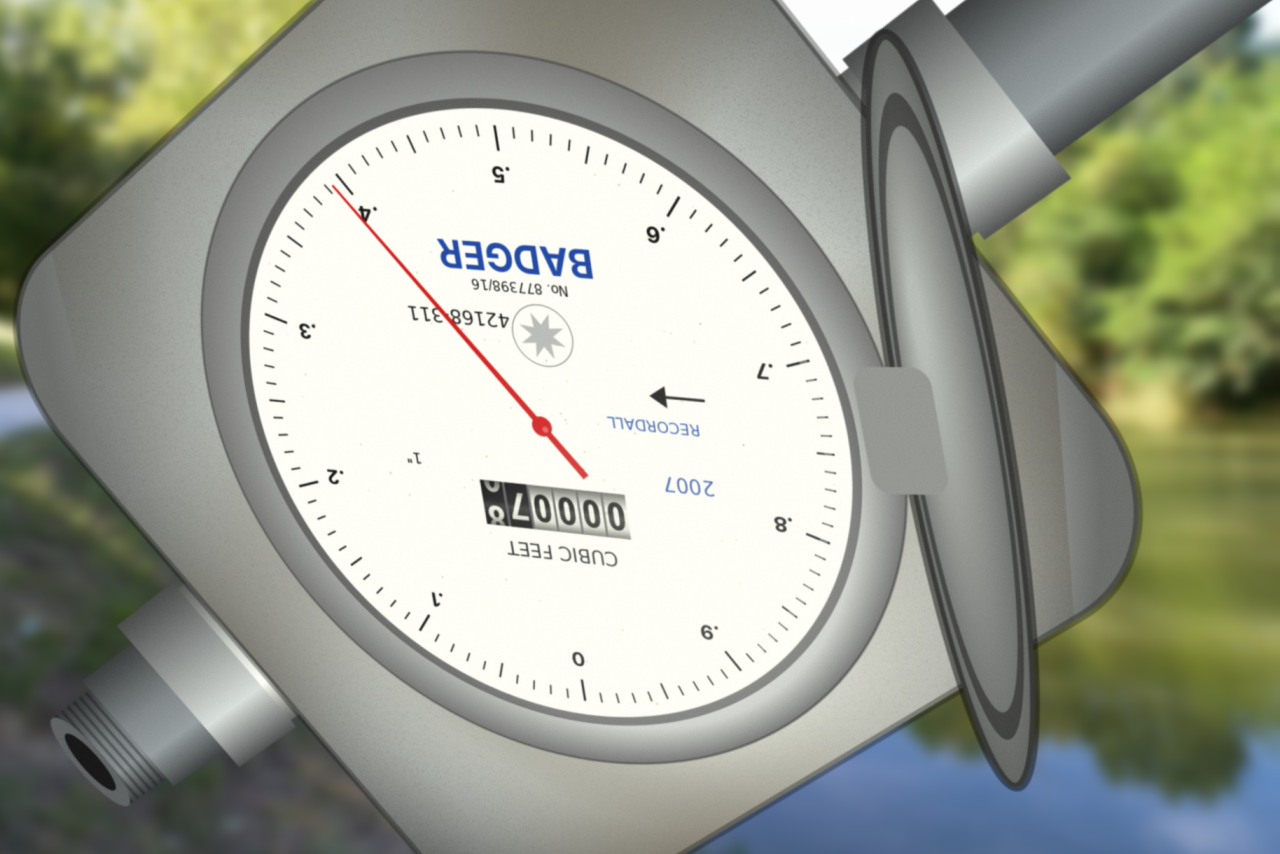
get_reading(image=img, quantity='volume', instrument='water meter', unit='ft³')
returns 78.39 ft³
